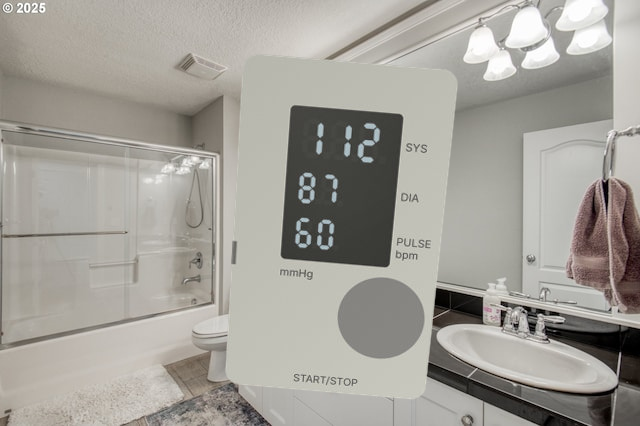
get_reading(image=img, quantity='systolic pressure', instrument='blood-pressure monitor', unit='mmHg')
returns 112 mmHg
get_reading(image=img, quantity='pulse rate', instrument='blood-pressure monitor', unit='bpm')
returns 60 bpm
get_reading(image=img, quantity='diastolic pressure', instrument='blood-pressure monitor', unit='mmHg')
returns 87 mmHg
